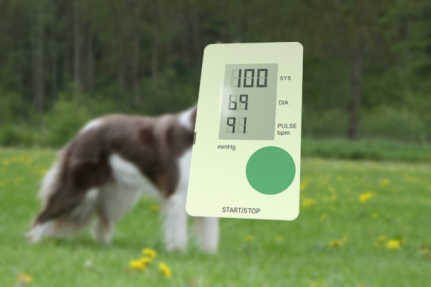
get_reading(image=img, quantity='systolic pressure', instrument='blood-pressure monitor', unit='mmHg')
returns 100 mmHg
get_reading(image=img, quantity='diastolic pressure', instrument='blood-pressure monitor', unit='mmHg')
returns 69 mmHg
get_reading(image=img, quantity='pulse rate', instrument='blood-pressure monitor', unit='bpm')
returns 91 bpm
